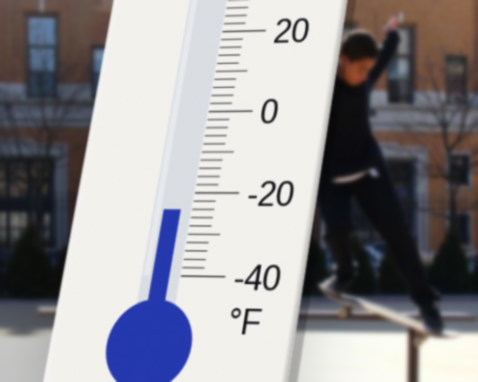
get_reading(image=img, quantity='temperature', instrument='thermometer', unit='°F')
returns -24 °F
